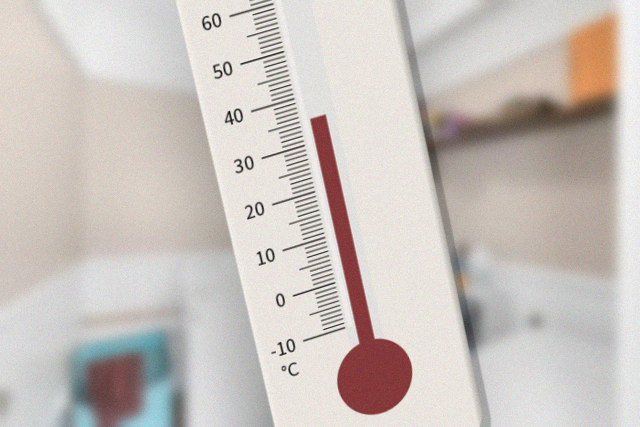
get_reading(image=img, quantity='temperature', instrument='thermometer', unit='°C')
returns 35 °C
